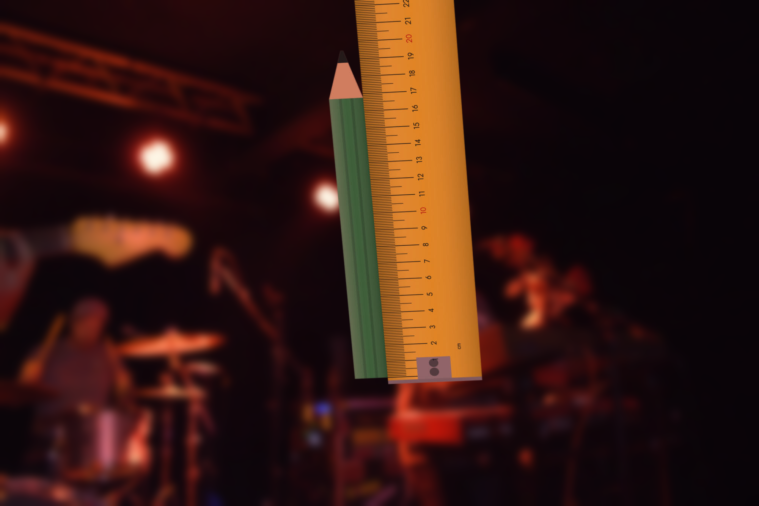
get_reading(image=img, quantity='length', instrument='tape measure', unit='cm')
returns 19.5 cm
